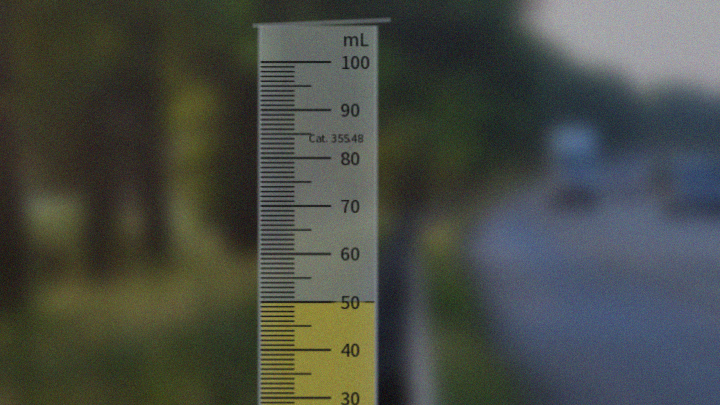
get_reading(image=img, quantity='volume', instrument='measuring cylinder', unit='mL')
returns 50 mL
